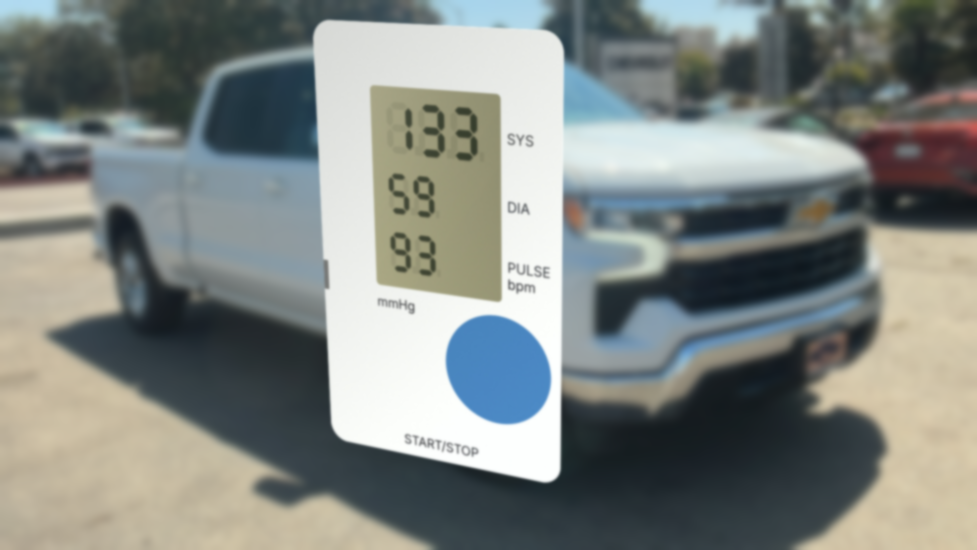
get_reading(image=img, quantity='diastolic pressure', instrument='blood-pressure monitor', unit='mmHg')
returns 59 mmHg
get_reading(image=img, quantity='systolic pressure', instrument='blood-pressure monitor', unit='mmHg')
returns 133 mmHg
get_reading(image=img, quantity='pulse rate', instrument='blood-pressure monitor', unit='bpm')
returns 93 bpm
